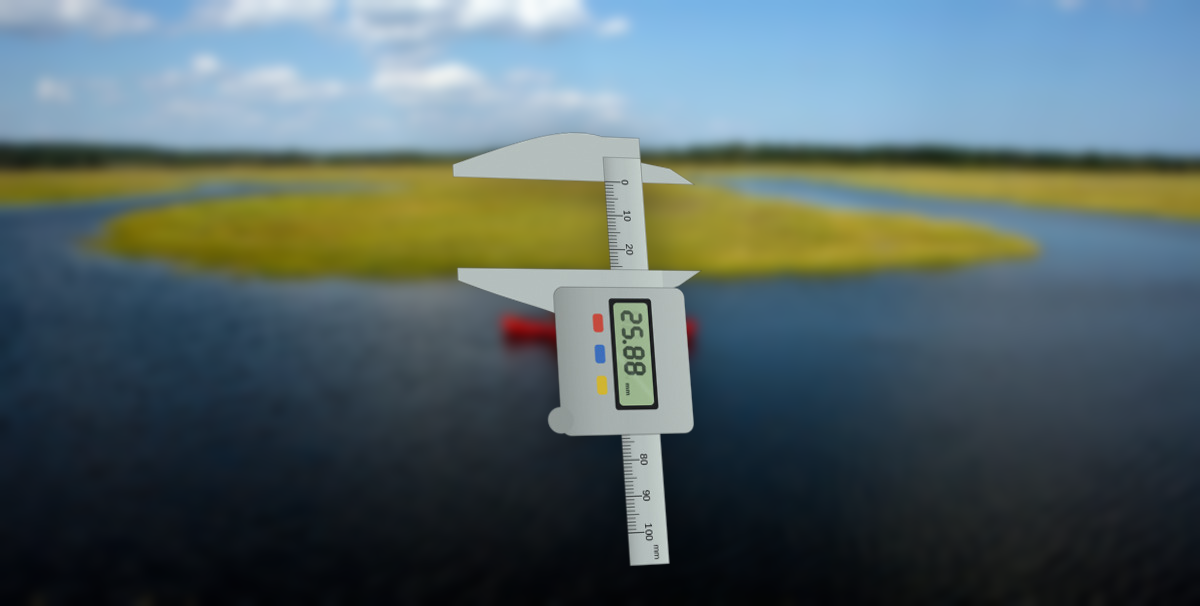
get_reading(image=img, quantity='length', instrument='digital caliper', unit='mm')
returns 25.88 mm
